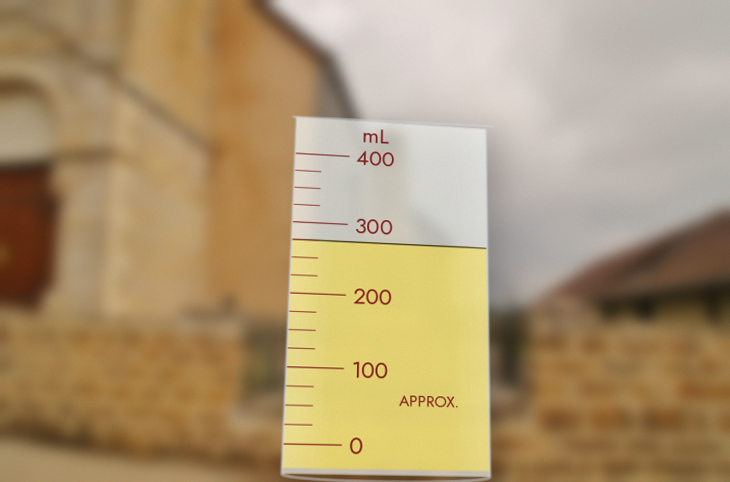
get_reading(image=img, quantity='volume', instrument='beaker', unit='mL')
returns 275 mL
